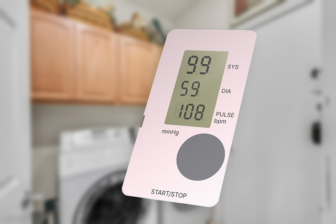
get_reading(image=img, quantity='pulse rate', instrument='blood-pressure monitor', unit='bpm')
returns 108 bpm
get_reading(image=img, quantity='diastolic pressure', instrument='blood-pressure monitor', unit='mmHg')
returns 59 mmHg
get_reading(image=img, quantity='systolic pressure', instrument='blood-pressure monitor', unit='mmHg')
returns 99 mmHg
